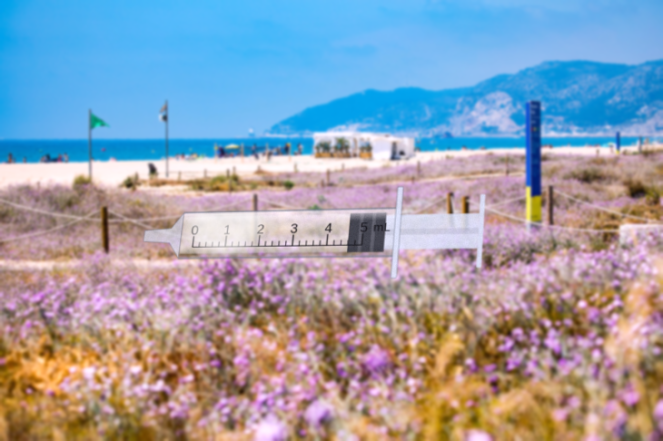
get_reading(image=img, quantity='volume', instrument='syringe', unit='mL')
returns 4.6 mL
